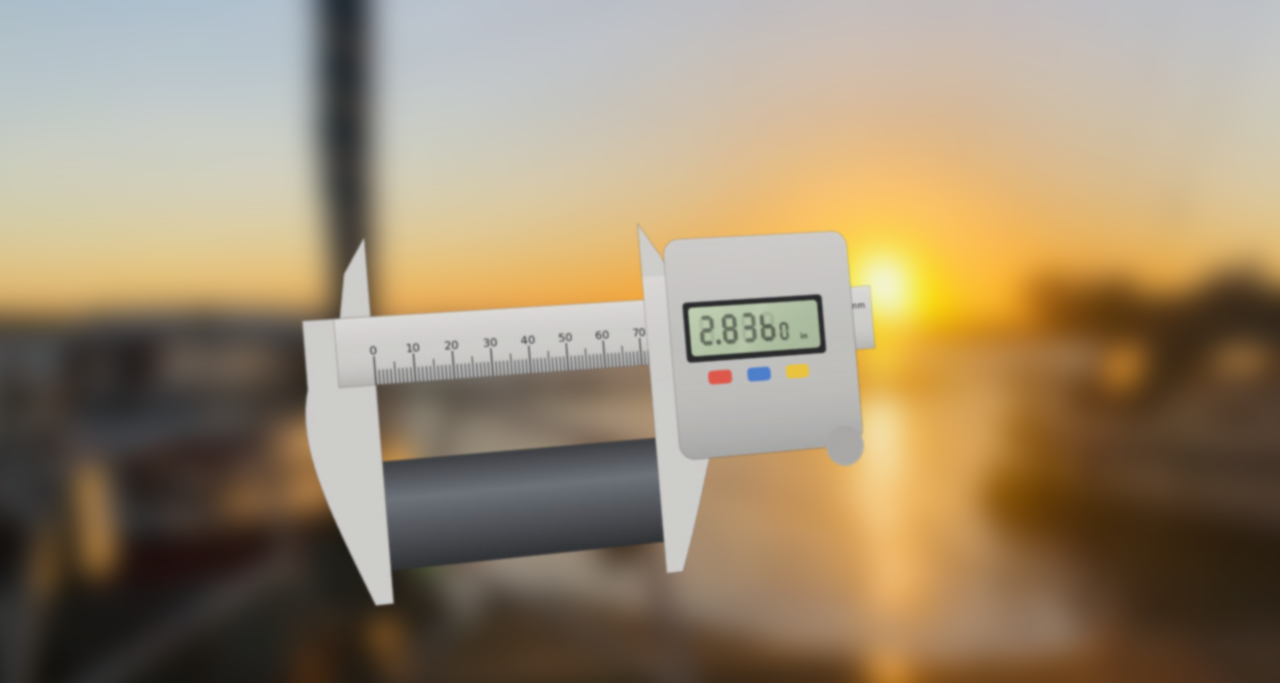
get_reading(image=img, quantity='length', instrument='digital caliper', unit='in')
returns 2.8360 in
